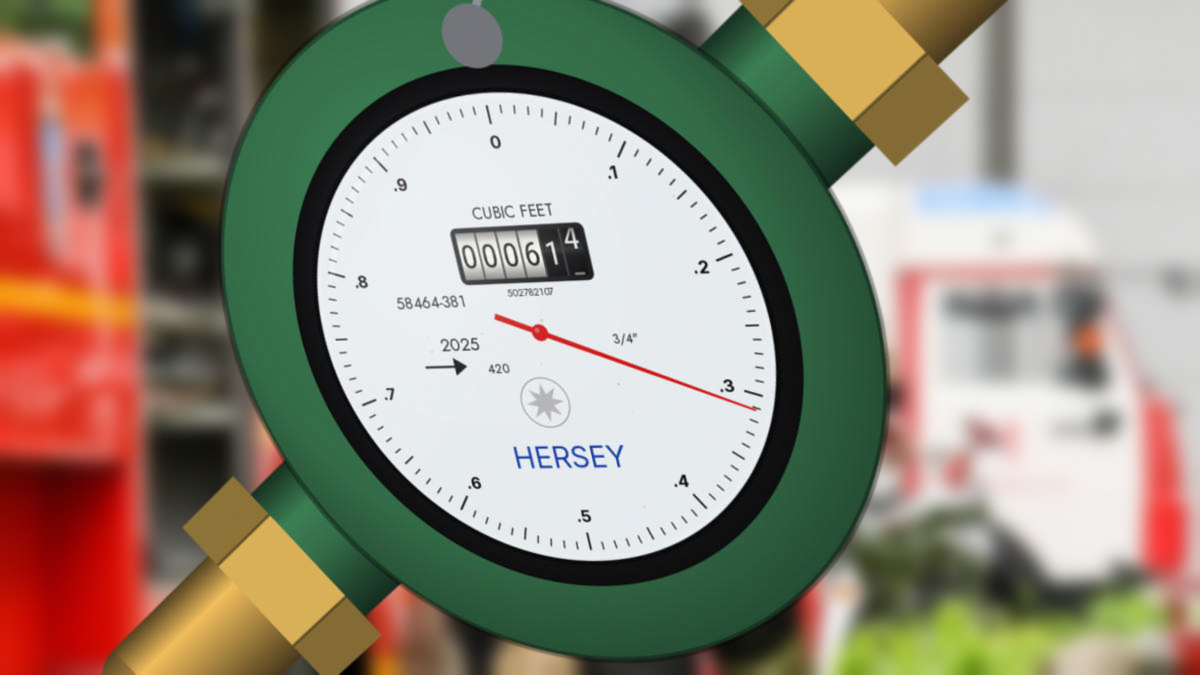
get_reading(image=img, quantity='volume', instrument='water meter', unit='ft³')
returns 614.31 ft³
